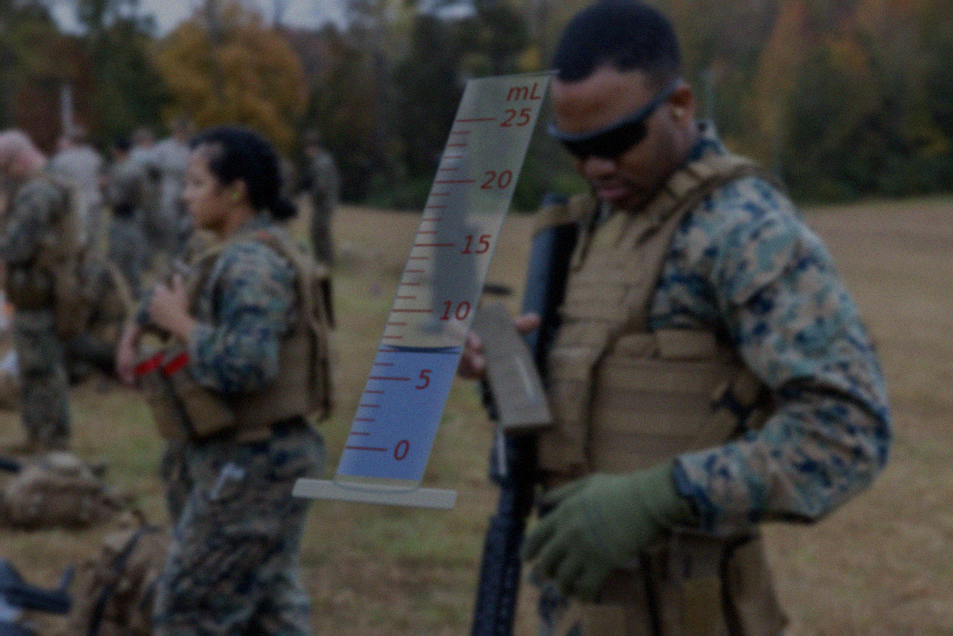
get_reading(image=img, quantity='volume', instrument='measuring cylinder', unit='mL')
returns 7 mL
